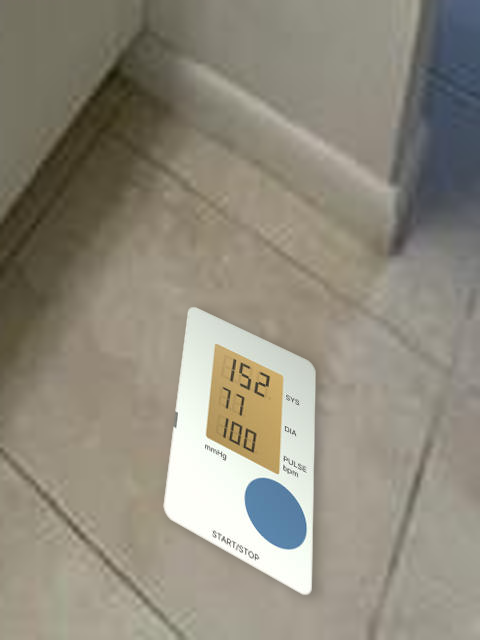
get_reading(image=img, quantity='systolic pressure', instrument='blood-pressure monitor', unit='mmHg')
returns 152 mmHg
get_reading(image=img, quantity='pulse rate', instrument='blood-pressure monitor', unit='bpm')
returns 100 bpm
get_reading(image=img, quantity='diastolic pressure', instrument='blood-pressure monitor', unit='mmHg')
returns 77 mmHg
